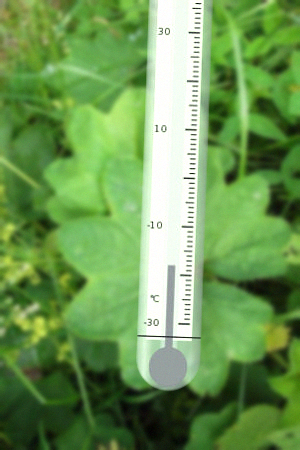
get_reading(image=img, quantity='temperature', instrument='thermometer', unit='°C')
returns -18 °C
